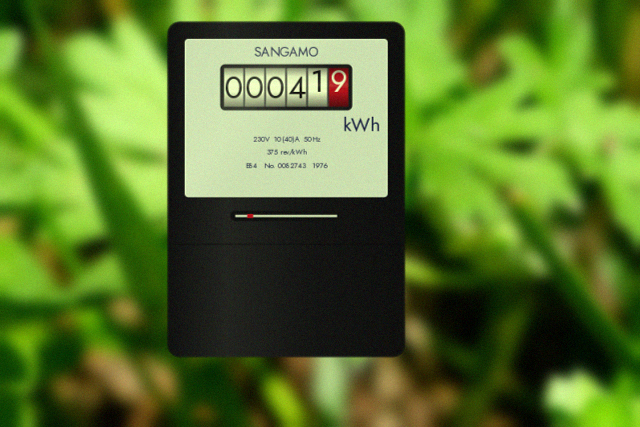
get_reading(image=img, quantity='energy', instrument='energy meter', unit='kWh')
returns 41.9 kWh
